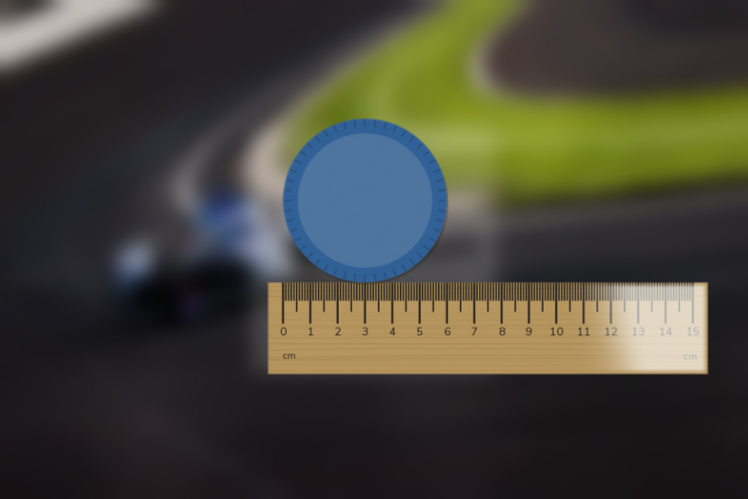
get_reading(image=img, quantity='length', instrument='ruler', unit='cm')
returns 6 cm
